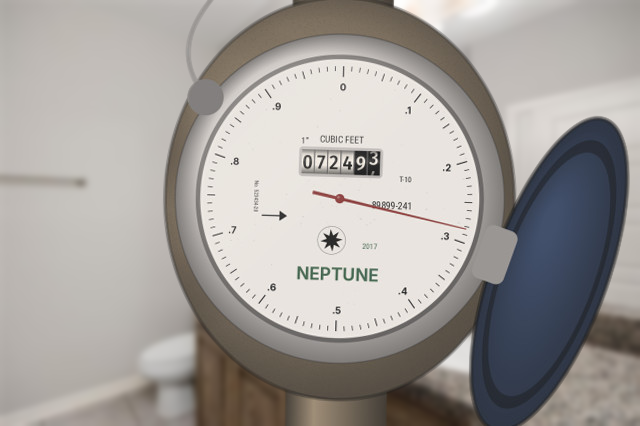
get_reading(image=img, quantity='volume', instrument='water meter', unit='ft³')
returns 72493.28 ft³
